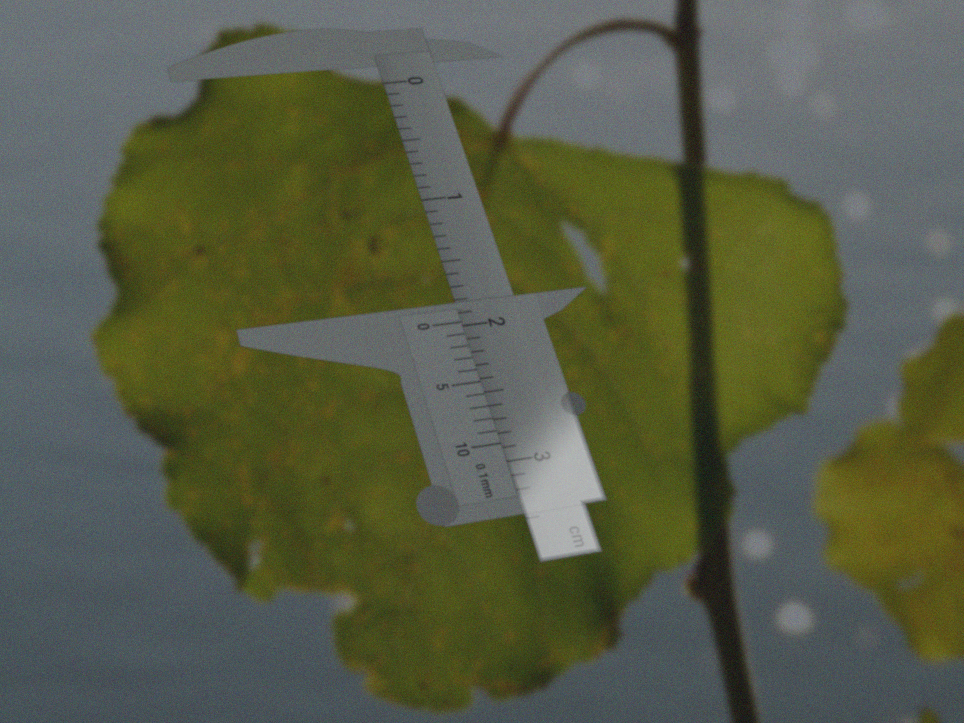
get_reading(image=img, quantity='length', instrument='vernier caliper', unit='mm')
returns 19.7 mm
